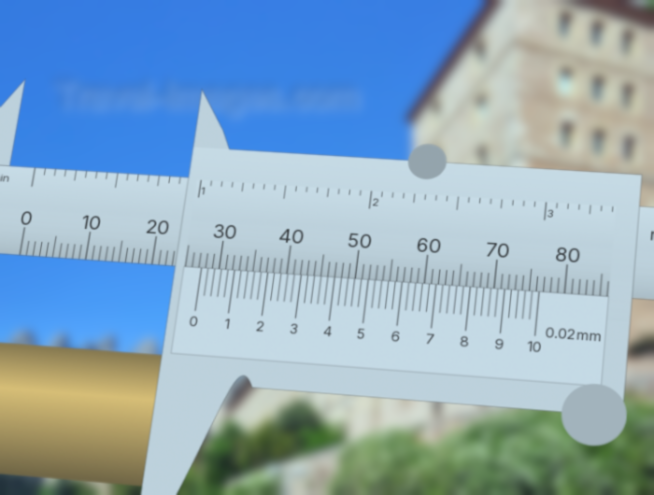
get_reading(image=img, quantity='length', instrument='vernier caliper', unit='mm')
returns 27.4 mm
